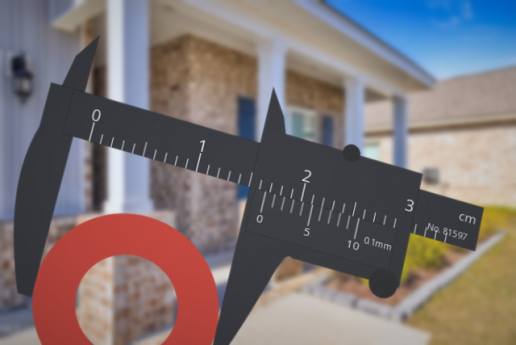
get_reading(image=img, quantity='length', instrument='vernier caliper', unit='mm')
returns 16.6 mm
